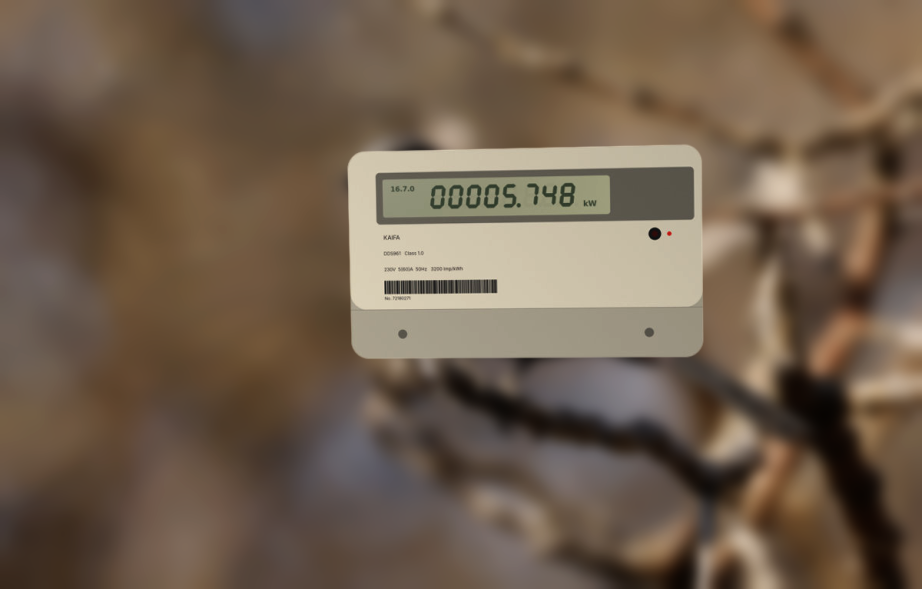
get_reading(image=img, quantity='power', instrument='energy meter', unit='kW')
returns 5.748 kW
